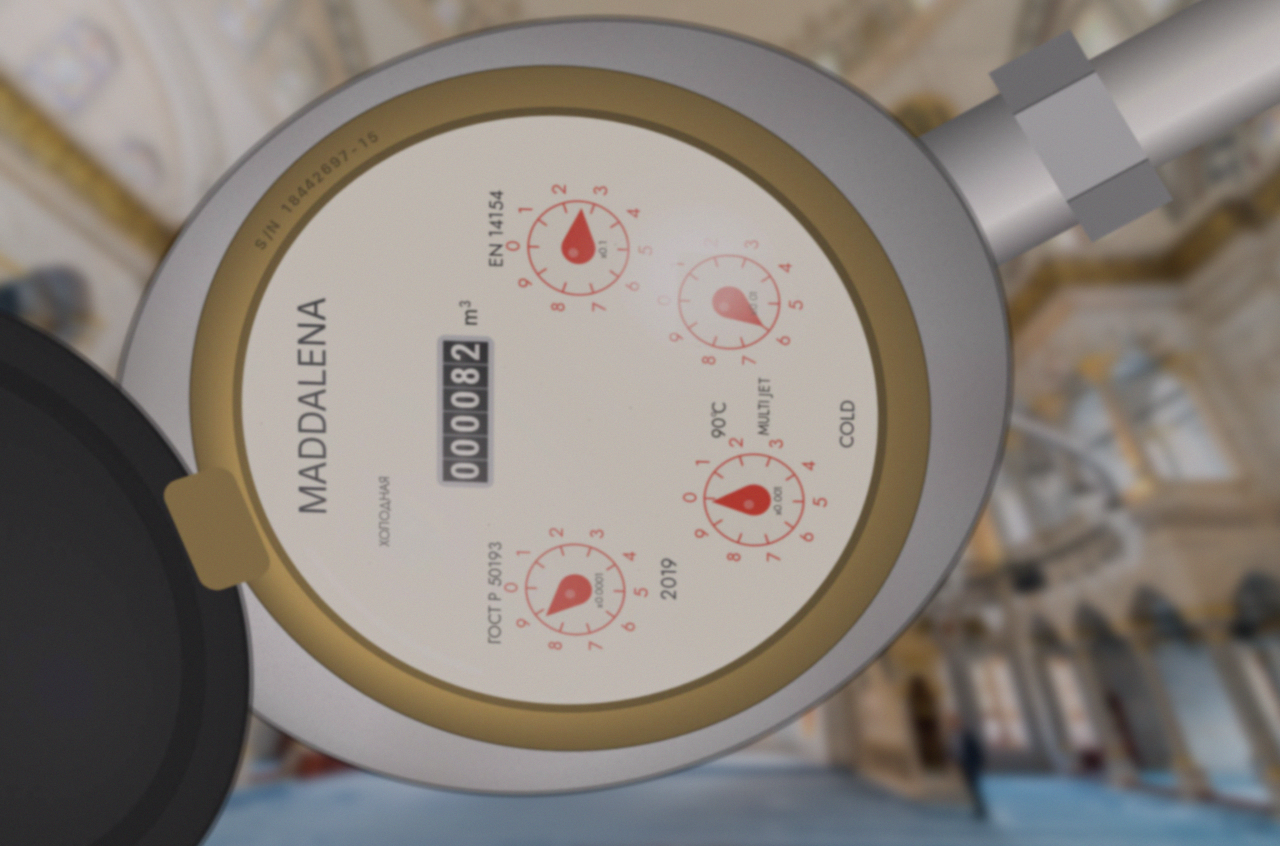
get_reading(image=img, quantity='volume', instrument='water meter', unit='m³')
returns 82.2598 m³
